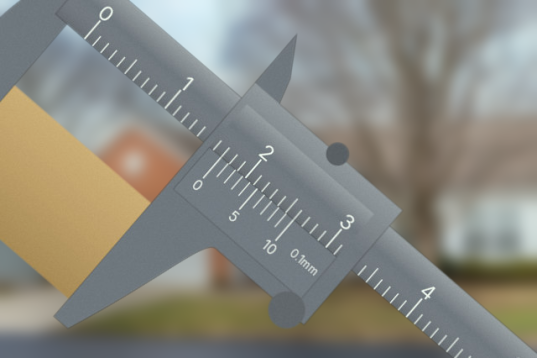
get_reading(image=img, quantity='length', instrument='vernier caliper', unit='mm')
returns 17.0 mm
